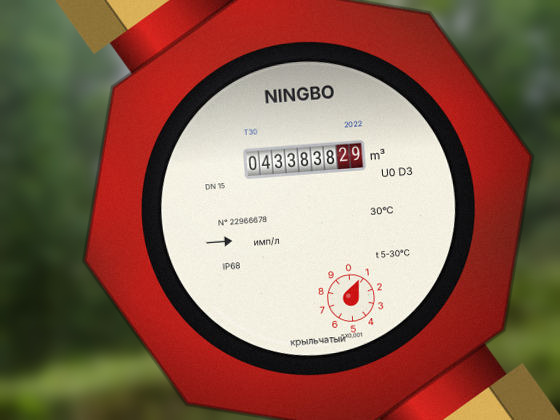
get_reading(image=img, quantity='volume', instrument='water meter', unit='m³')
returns 433838.290 m³
